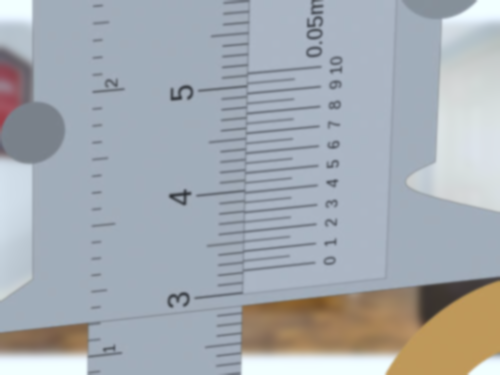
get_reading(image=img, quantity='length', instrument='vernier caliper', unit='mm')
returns 32.2 mm
